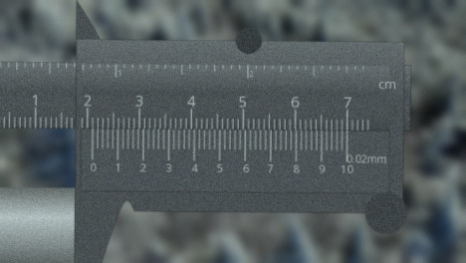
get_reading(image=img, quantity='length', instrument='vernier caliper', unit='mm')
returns 21.0 mm
